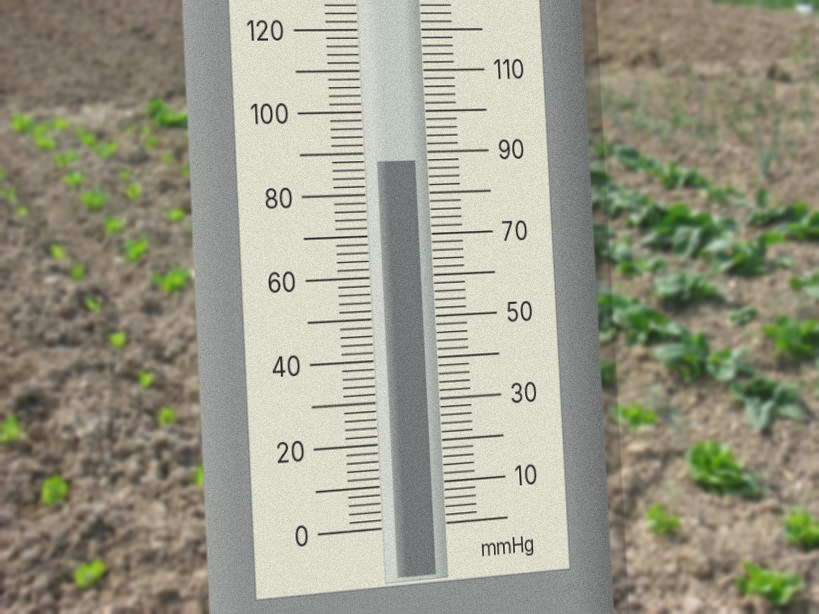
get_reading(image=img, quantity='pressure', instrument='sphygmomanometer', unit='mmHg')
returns 88 mmHg
